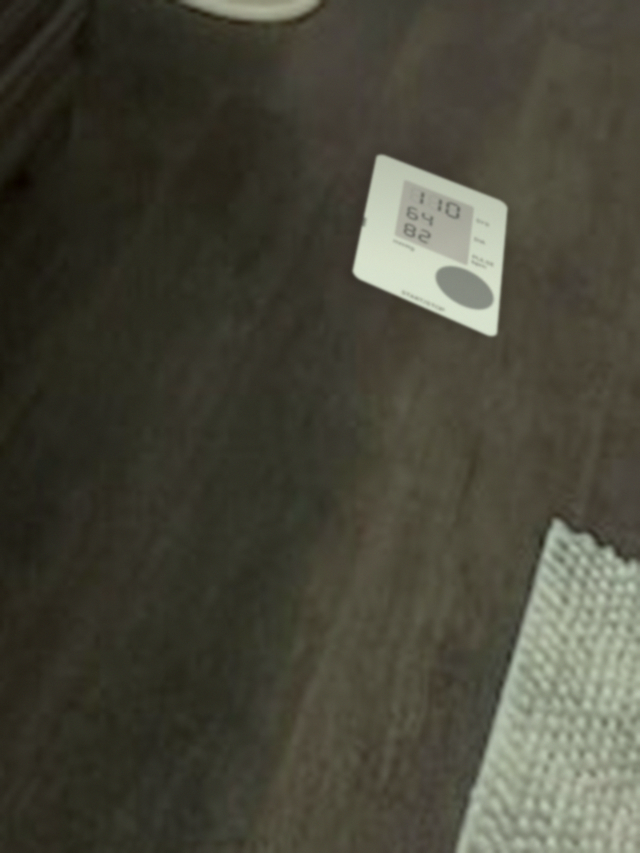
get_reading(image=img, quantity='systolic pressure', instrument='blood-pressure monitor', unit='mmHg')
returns 110 mmHg
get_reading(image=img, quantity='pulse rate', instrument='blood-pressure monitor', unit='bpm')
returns 82 bpm
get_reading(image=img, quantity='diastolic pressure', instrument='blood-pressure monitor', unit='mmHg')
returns 64 mmHg
